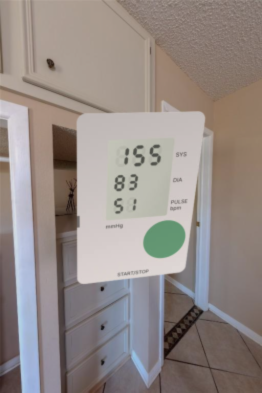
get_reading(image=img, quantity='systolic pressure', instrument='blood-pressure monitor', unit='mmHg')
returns 155 mmHg
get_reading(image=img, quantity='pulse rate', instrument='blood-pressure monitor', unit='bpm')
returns 51 bpm
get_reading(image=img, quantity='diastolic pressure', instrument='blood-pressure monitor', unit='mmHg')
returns 83 mmHg
